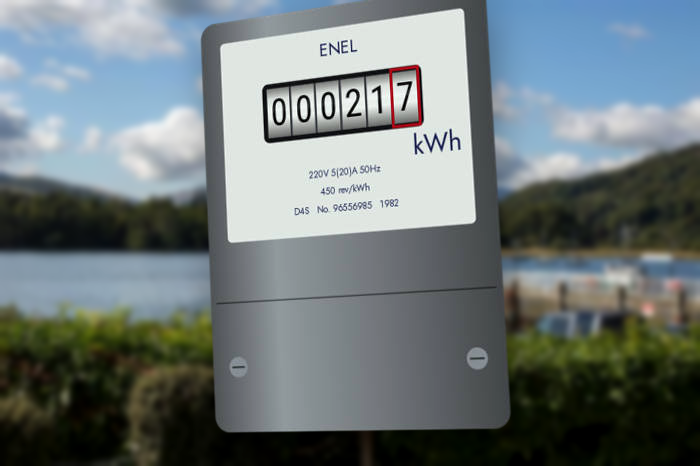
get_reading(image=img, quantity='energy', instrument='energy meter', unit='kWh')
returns 21.7 kWh
